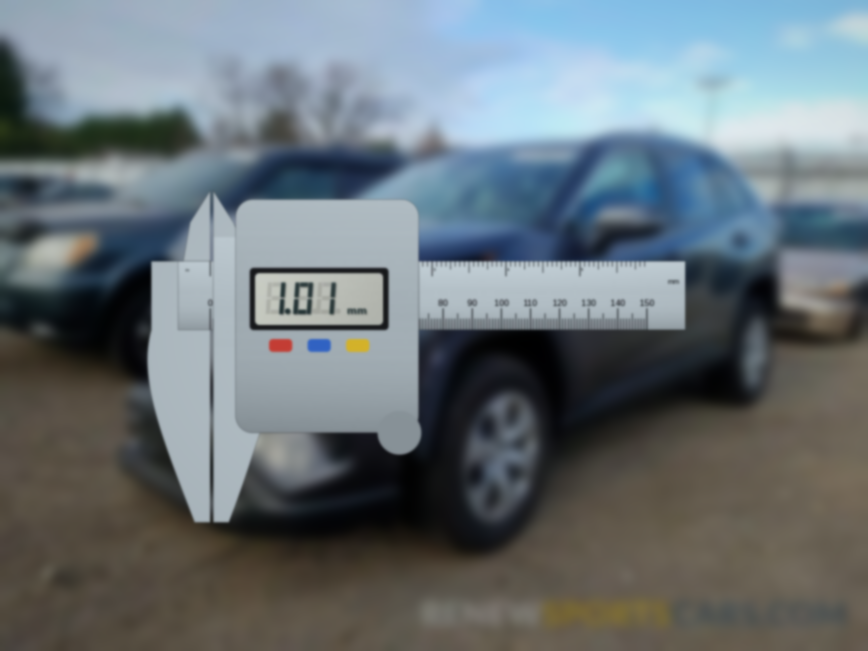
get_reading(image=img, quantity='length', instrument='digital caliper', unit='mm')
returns 1.01 mm
